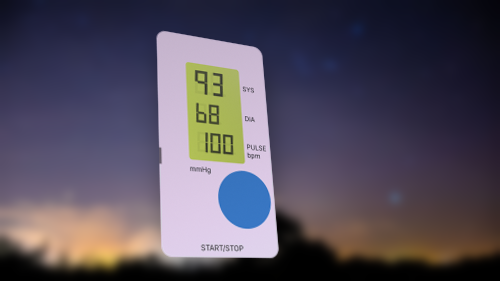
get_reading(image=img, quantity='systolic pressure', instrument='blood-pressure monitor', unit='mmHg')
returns 93 mmHg
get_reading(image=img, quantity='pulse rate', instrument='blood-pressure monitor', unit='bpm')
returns 100 bpm
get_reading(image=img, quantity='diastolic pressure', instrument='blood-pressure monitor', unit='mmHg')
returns 68 mmHg
